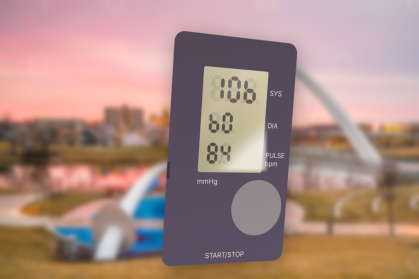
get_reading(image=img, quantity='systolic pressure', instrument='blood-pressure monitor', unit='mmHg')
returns 106 mmHg
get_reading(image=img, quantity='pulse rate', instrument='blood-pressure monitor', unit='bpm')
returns 84 bpm
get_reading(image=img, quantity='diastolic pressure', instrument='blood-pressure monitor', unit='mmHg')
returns 60 mmHg
